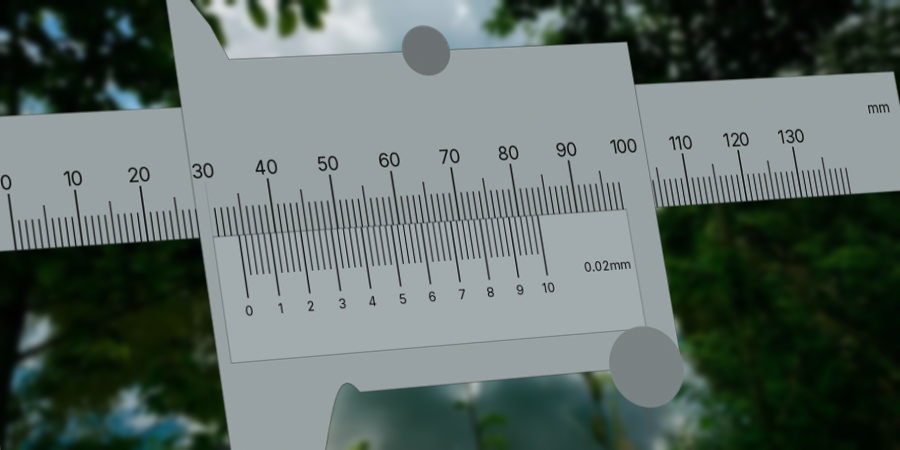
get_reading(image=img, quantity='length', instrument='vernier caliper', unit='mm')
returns 34.2 mm
